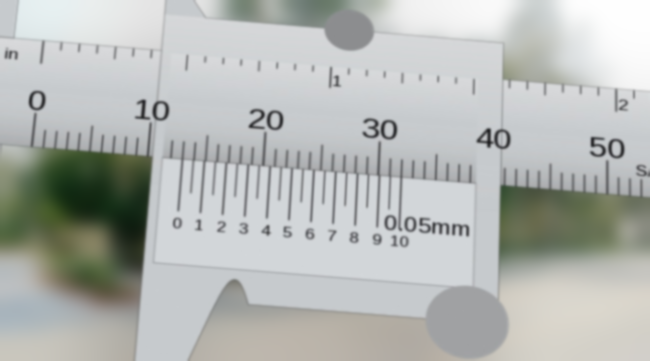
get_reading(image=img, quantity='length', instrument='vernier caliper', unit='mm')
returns 13.0 mm
